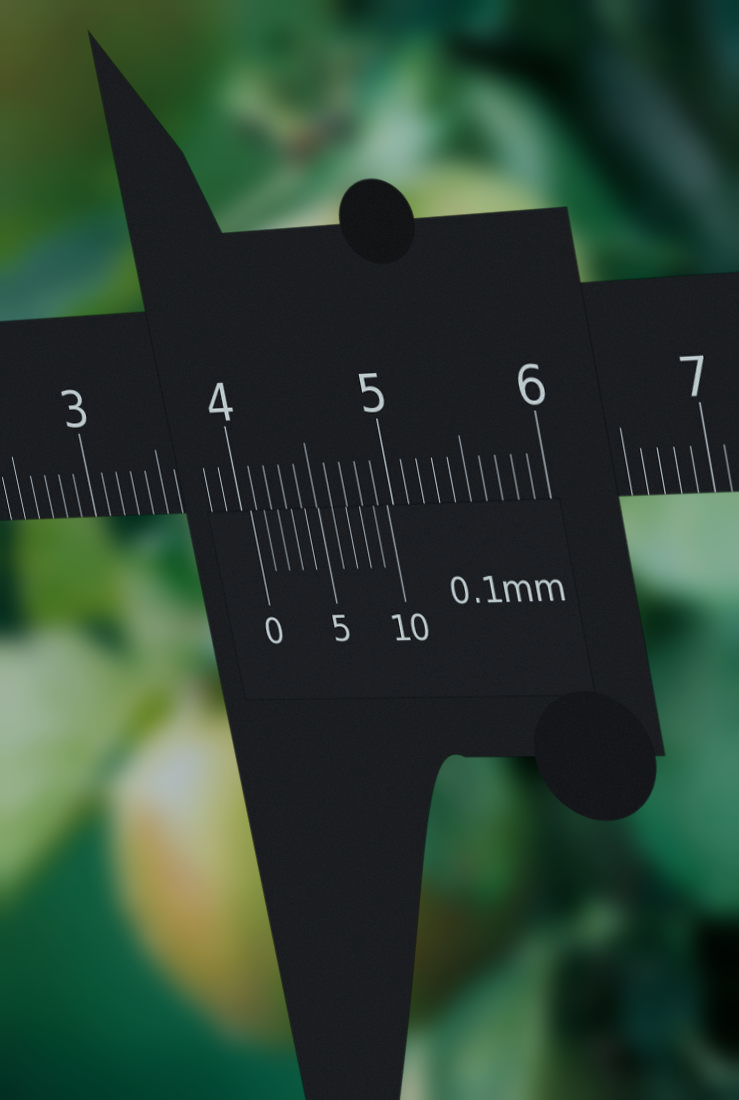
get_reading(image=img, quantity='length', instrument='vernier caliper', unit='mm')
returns 40.6 mm
